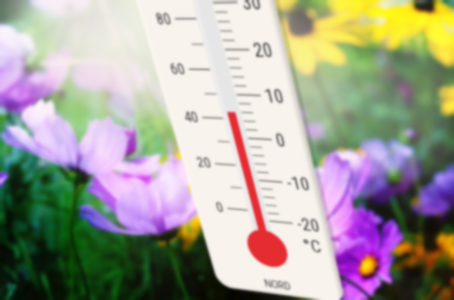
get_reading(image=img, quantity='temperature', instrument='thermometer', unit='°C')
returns 6 °C
